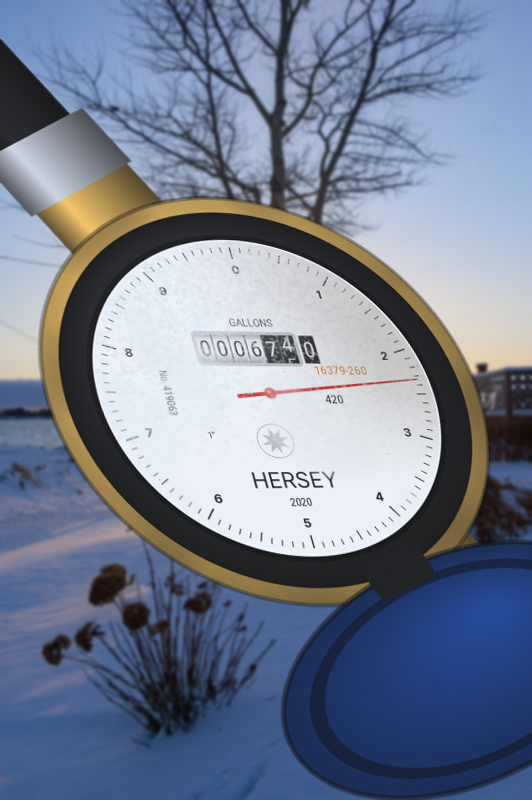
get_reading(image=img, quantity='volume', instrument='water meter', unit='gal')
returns 6742.3 gal
